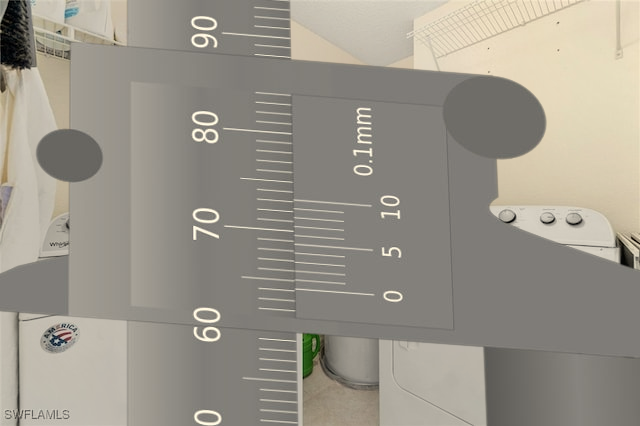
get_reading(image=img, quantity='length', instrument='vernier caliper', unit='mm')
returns 64.2 mm
